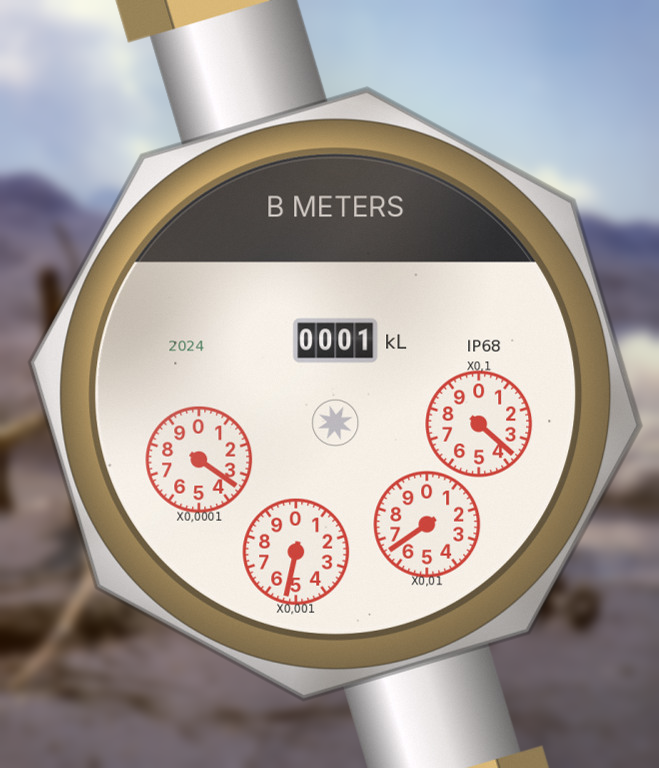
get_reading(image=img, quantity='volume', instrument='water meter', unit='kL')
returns 1.3653 kL
